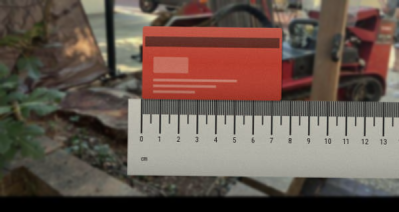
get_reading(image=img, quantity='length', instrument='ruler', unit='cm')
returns 7.5 cm
